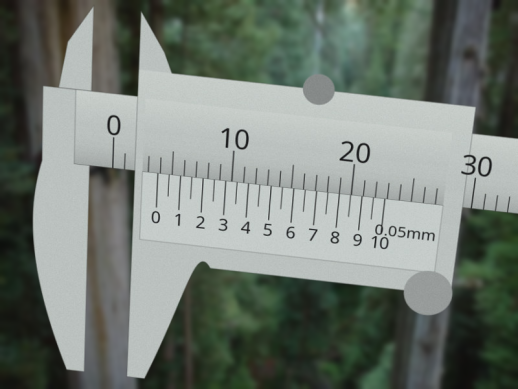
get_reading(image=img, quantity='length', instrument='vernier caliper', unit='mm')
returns 3.8 mm
